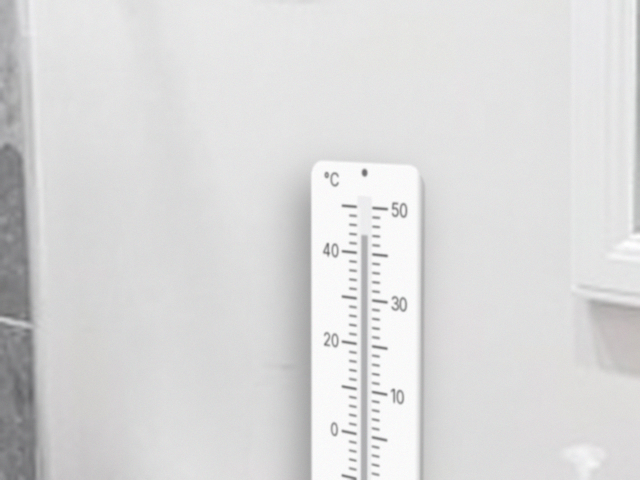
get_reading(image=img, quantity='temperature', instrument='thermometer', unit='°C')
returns 44 °C
